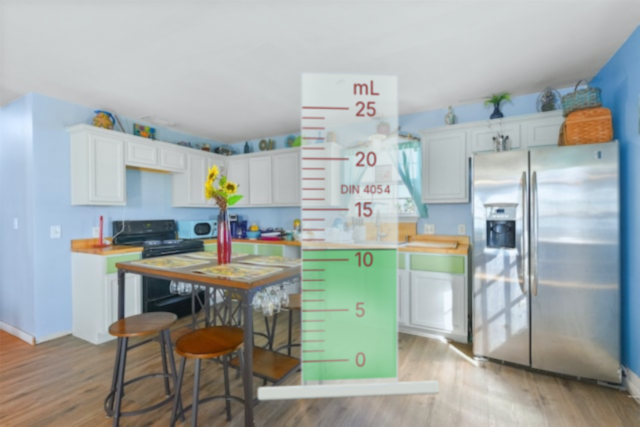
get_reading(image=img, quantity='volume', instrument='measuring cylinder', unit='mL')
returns 11 mL
